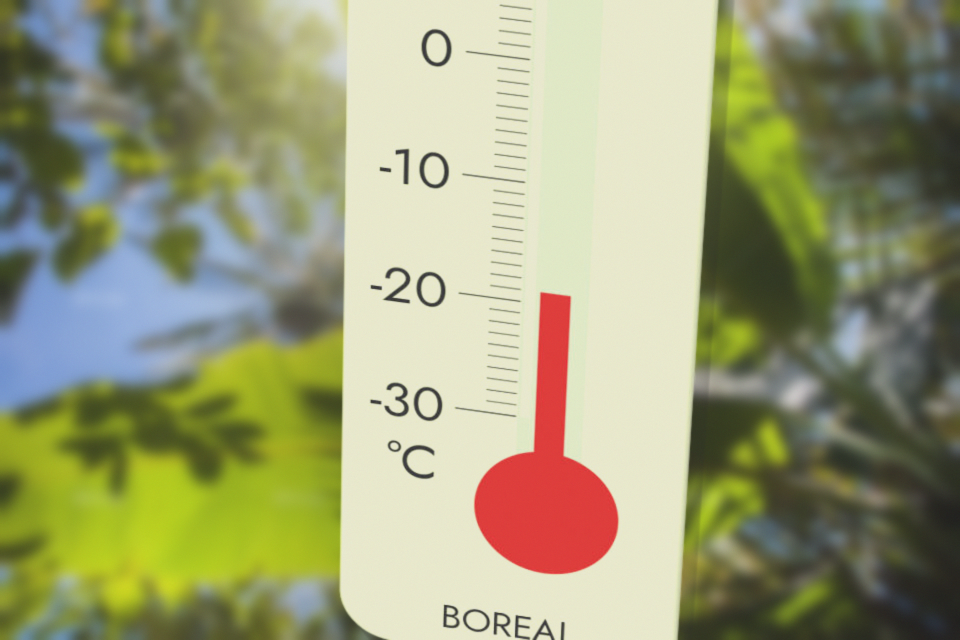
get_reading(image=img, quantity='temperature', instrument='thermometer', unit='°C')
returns -19 °C
